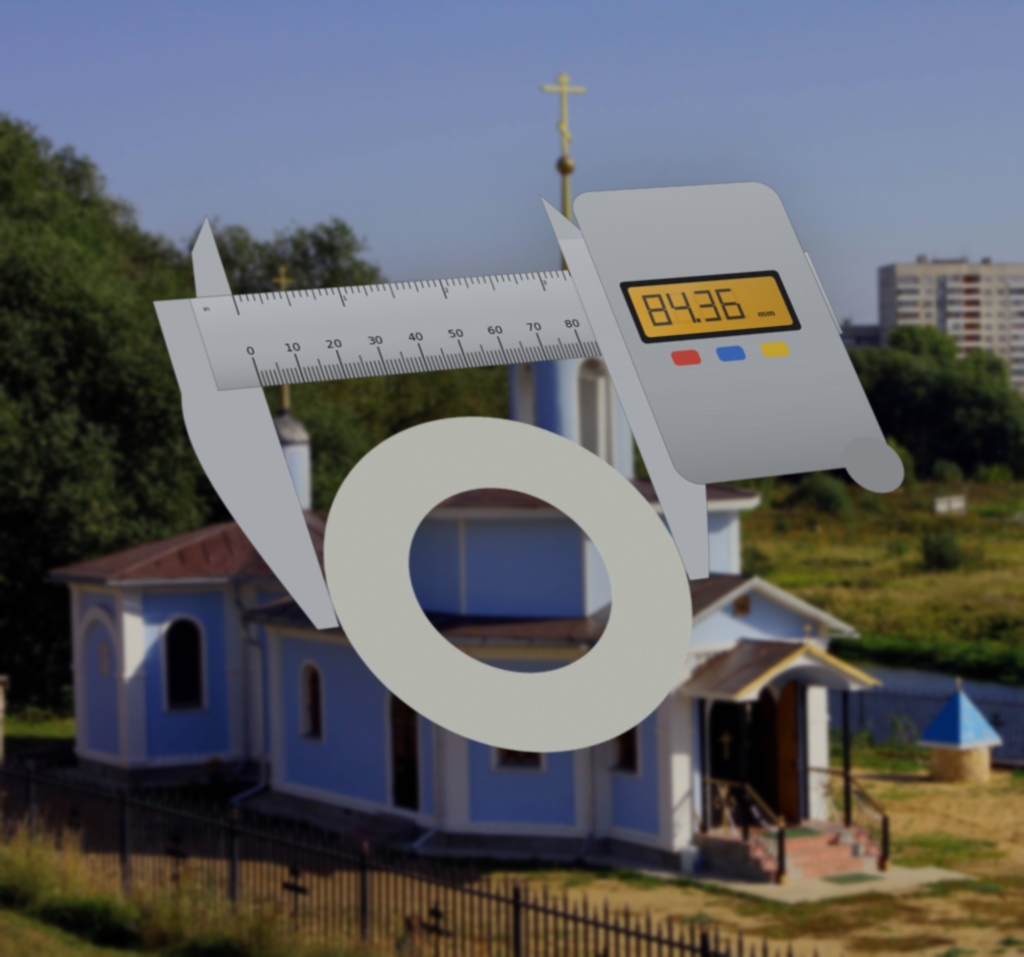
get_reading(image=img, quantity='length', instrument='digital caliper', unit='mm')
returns 84.36 mm
